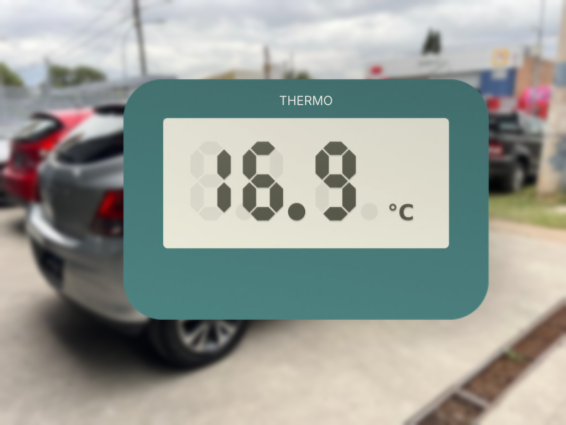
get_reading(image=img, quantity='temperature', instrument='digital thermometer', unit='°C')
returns 16.9 °C
